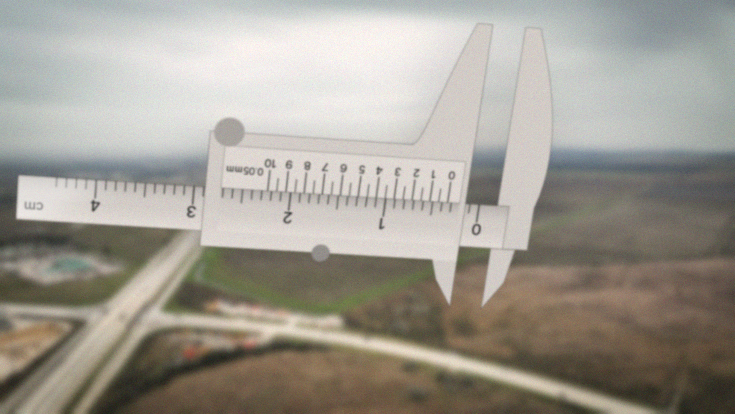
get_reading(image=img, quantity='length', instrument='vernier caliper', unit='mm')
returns 3.4 mm
